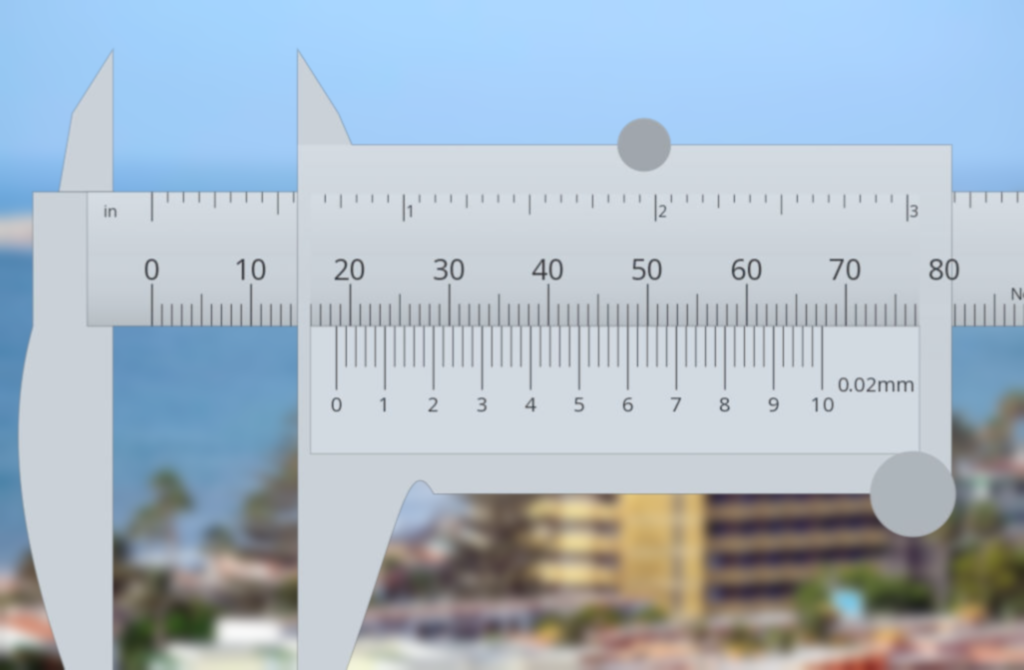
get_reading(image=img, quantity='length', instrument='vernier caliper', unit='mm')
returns 18.6 mm
